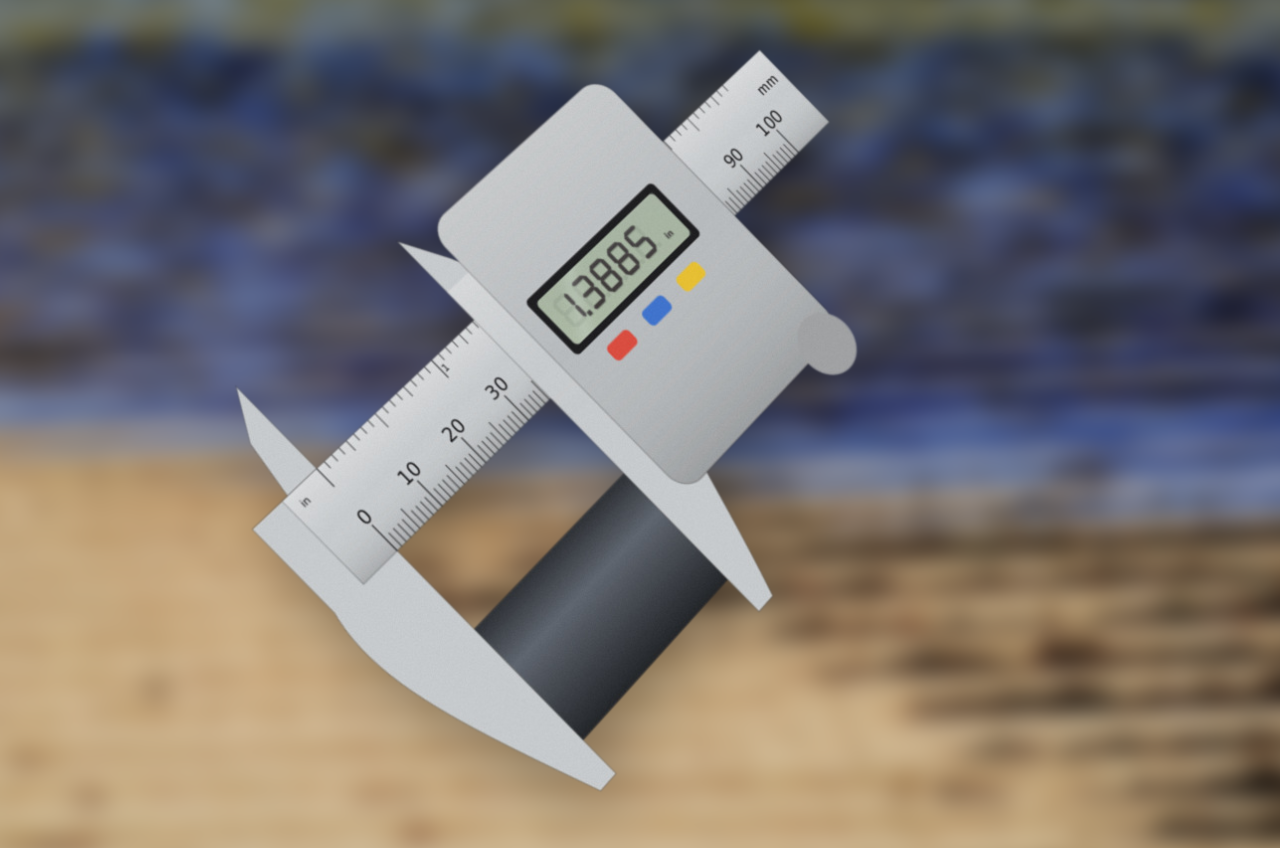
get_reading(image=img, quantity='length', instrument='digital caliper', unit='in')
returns 1.3885 in
